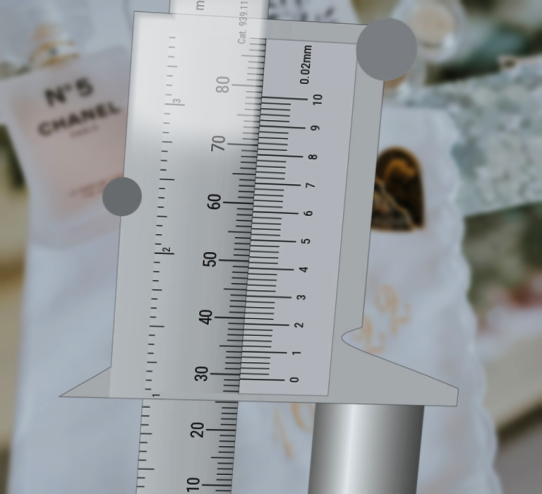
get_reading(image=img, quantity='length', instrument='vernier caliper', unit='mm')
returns 29.2 mm
